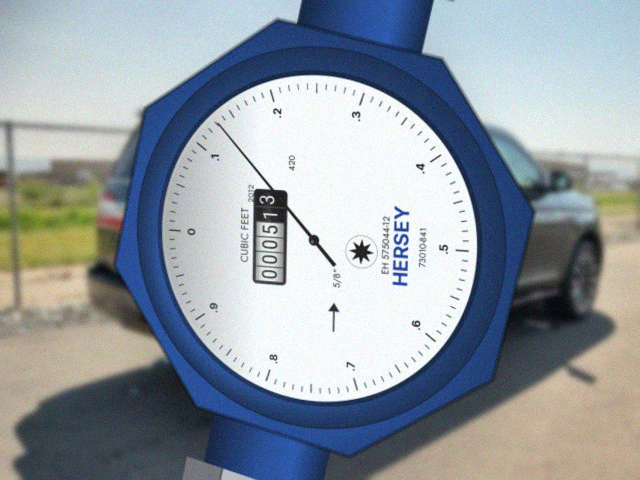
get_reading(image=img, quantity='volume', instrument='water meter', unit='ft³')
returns 513.13 ft³
